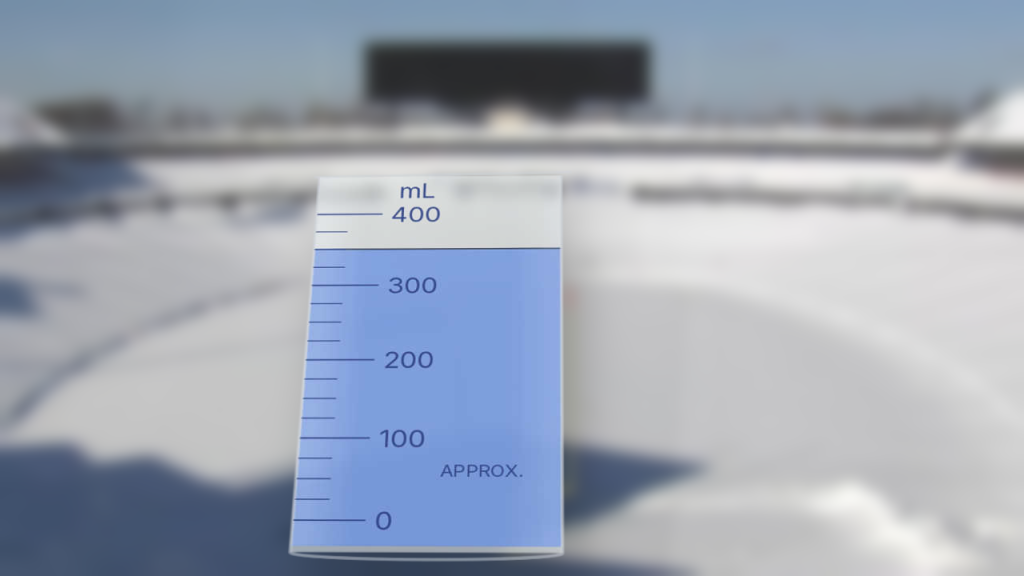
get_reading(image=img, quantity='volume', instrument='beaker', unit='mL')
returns 350 mL
